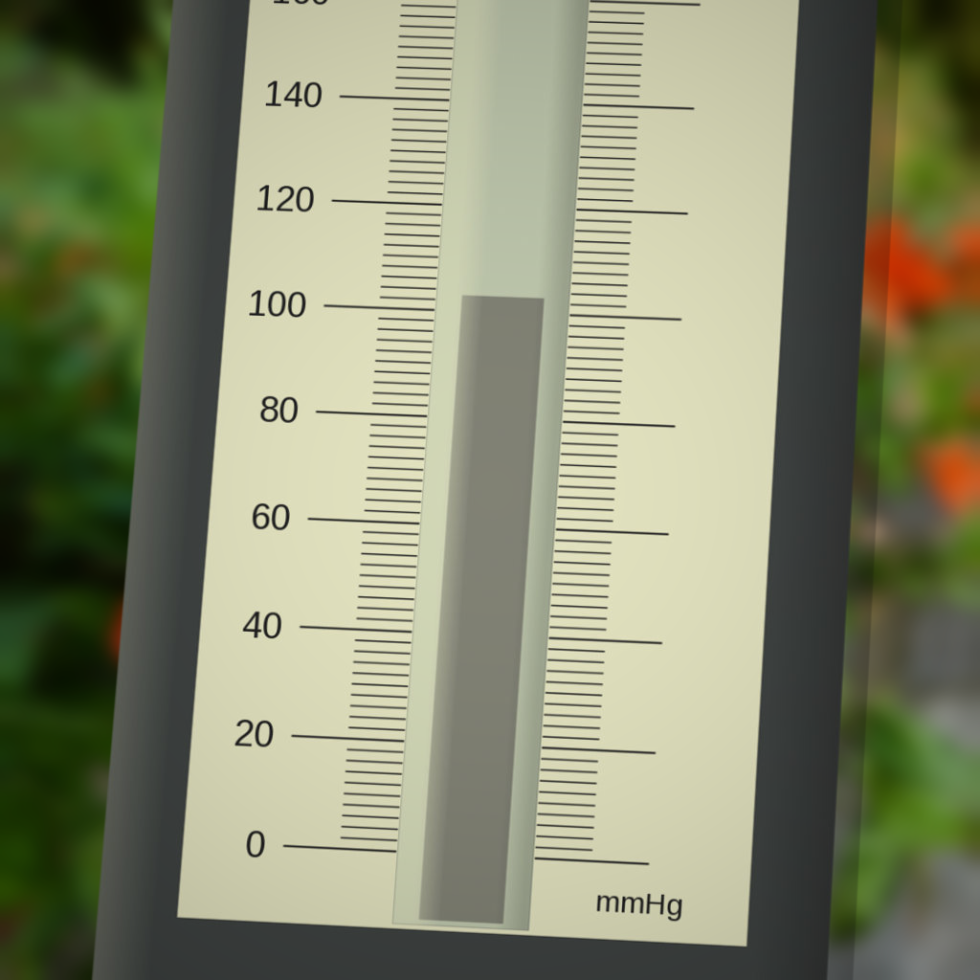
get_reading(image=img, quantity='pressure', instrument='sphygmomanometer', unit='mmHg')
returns 103 mmHg
